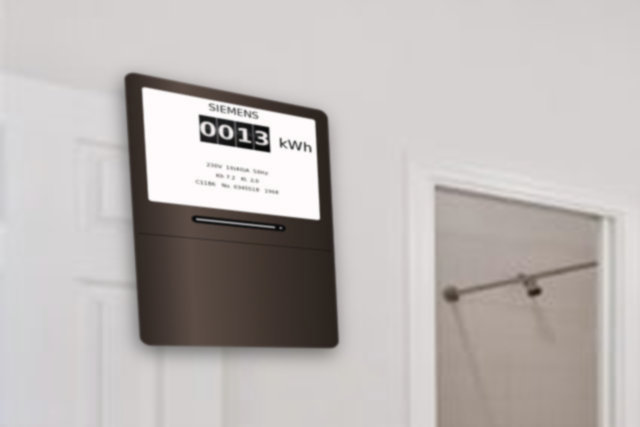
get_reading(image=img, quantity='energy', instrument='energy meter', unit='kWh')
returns 13 kWh
